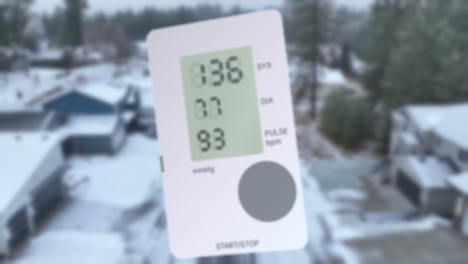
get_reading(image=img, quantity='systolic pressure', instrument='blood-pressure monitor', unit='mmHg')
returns 136 mmHg
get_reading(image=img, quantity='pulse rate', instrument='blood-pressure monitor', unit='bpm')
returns 93 bpm
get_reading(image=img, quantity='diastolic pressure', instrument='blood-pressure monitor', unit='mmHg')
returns 77 mmHg
